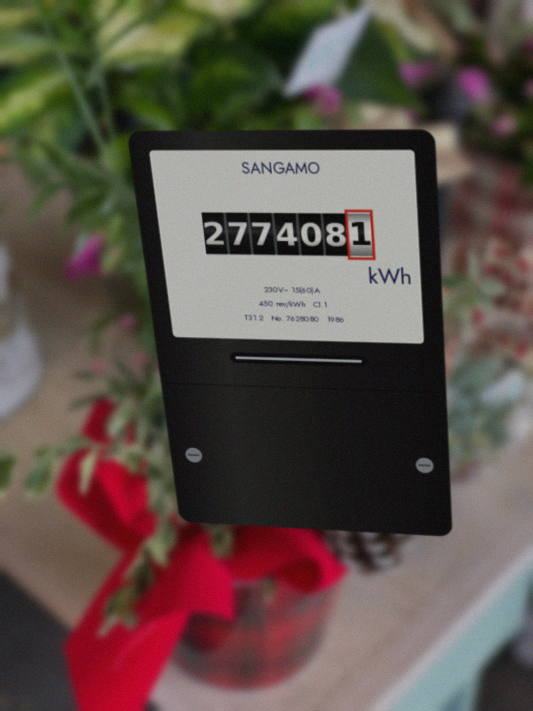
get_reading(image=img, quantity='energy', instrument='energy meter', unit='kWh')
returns 277408.1 kWh
